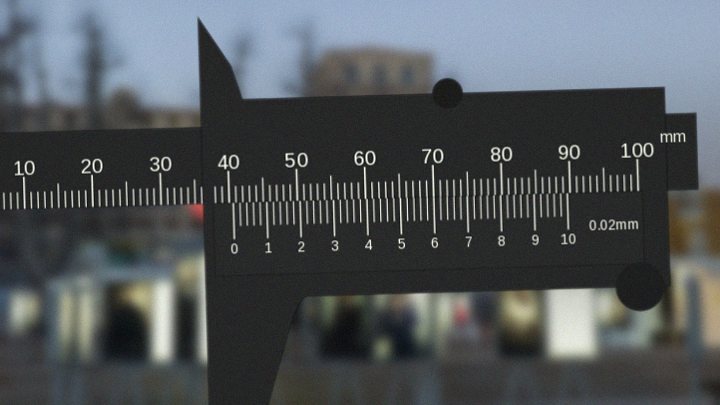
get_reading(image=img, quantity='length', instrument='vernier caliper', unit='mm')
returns 40.6 mm
